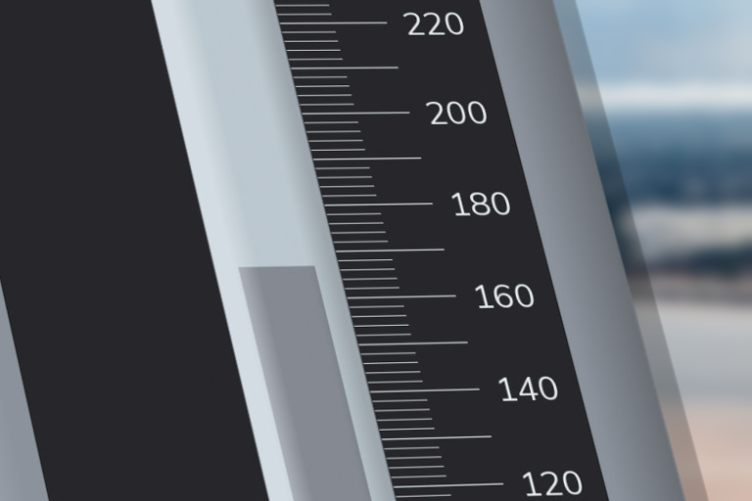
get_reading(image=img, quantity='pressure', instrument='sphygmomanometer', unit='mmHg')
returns 167 mmHg
